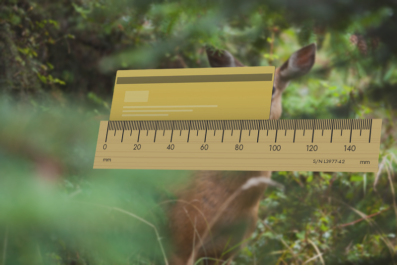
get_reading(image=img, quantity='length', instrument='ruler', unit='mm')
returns 95 mm
